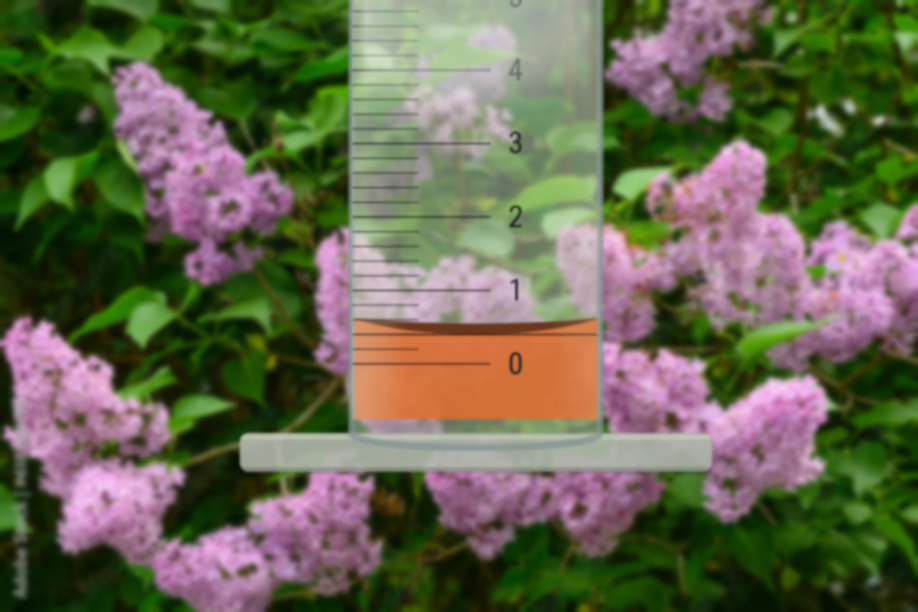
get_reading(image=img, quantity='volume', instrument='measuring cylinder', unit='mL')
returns 0.4 mL
